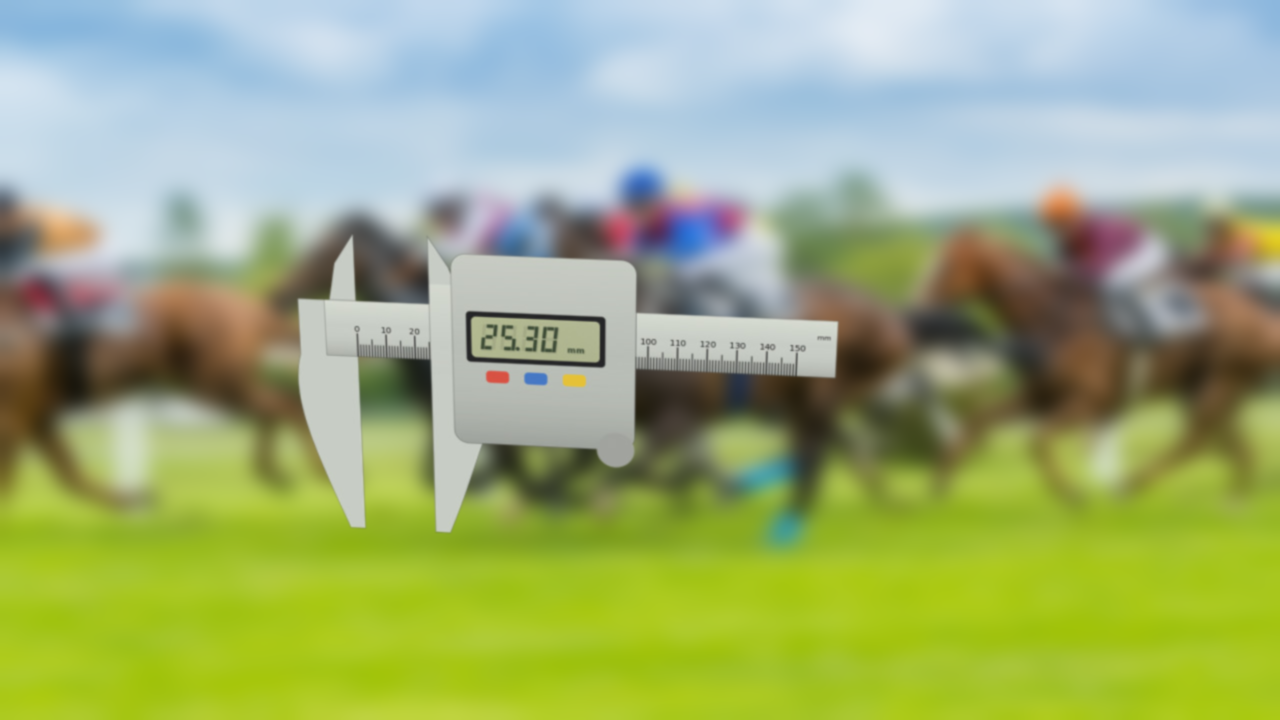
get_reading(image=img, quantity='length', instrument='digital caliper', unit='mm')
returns 25.30 mm
